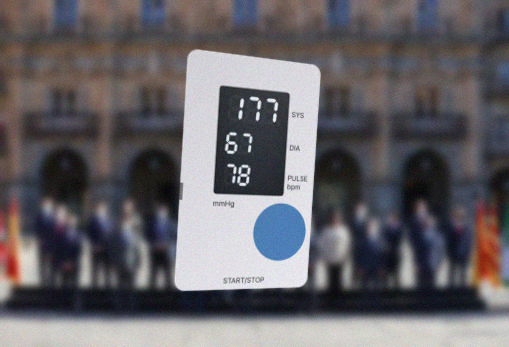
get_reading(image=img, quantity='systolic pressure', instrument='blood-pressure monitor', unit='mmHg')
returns 177 mmHg
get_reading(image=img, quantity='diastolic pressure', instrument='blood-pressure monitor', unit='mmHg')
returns 67 mmHg
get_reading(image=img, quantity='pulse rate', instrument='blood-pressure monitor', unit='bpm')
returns 78 bpm
